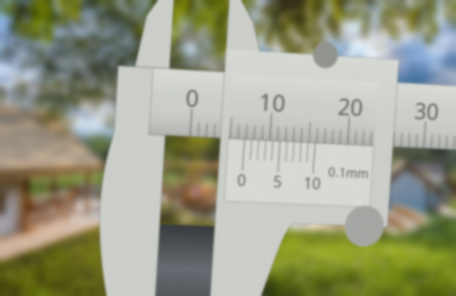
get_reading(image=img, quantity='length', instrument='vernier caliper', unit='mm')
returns 6.8 mm
